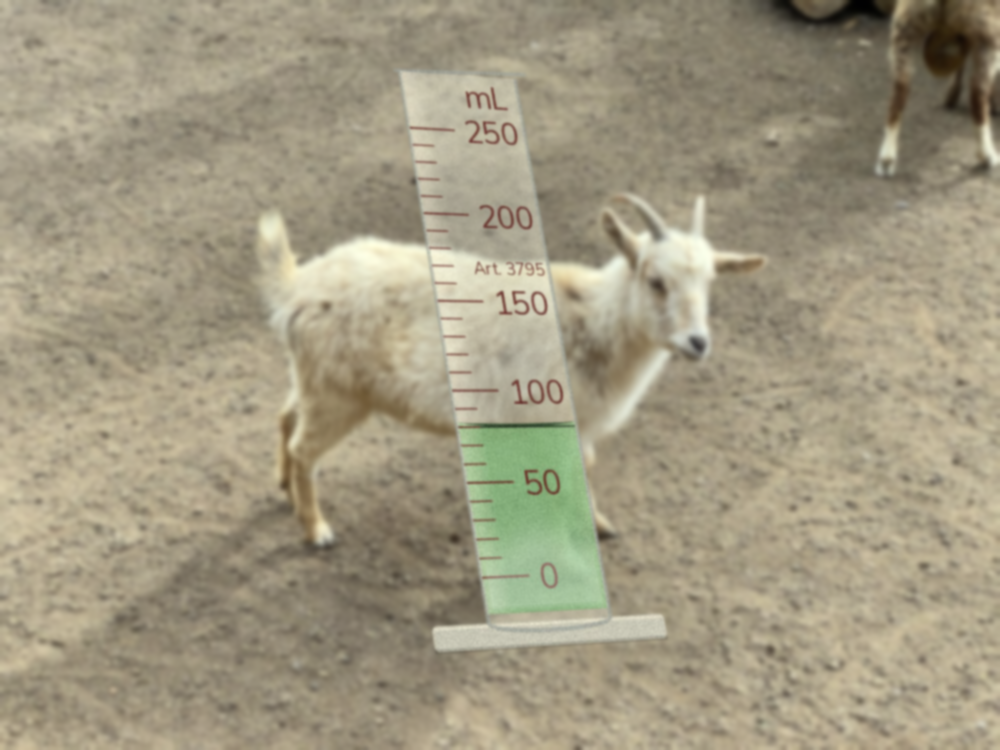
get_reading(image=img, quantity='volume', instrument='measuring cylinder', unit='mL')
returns 80 mL
